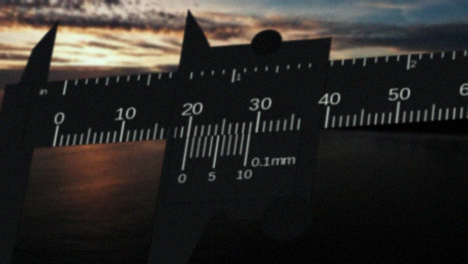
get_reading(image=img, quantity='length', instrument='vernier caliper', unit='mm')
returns 20.0 mm
